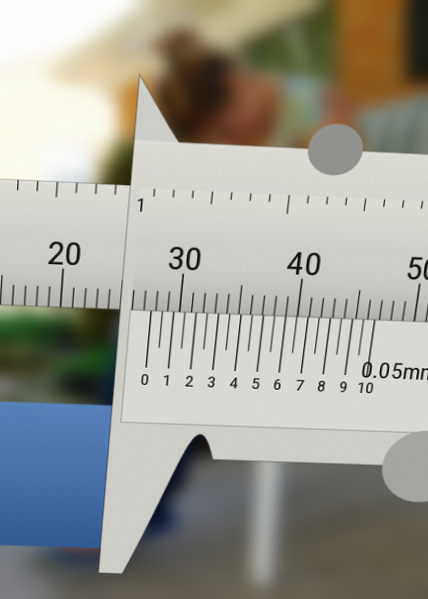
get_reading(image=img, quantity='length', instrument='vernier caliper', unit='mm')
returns 27.6 mm
